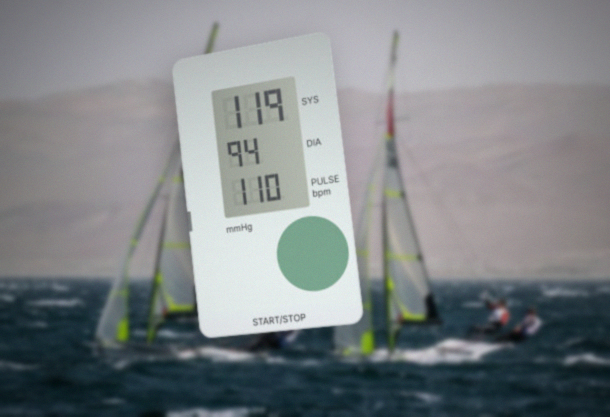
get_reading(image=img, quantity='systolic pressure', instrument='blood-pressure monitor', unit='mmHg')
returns 119 mmHg
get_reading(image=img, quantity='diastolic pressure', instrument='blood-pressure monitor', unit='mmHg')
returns 94 mmHg
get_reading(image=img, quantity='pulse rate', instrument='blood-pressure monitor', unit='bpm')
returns 110 bpm
